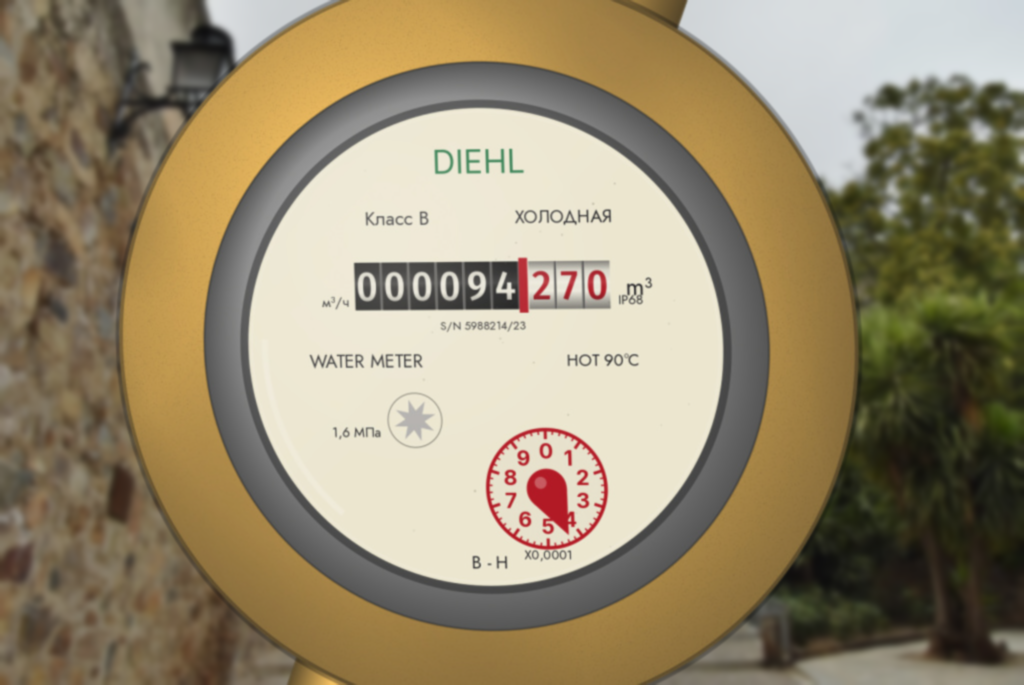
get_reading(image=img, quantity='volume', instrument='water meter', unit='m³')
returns 94.2704 m³
